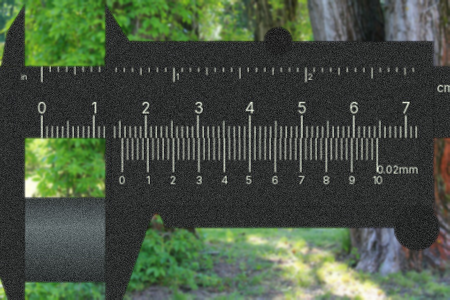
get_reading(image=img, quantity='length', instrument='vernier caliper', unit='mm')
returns 15.5 mm
